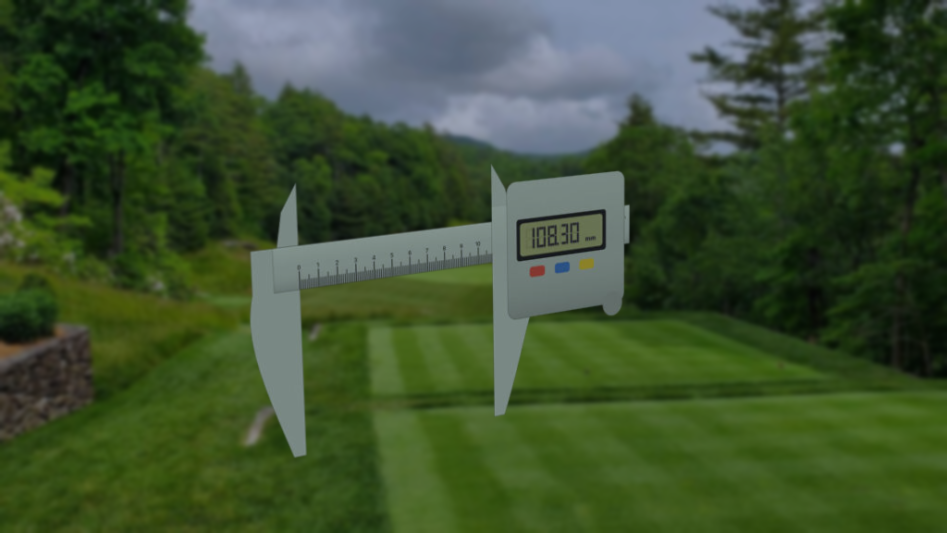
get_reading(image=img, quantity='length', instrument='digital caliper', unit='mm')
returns 108.30 mm
